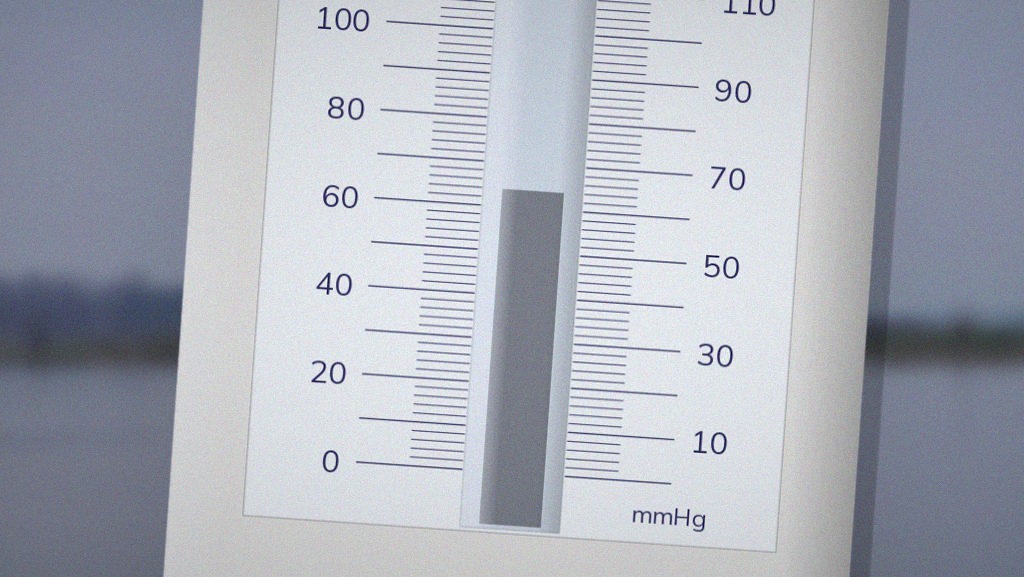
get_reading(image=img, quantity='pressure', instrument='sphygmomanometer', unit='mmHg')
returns 64 mmHg
